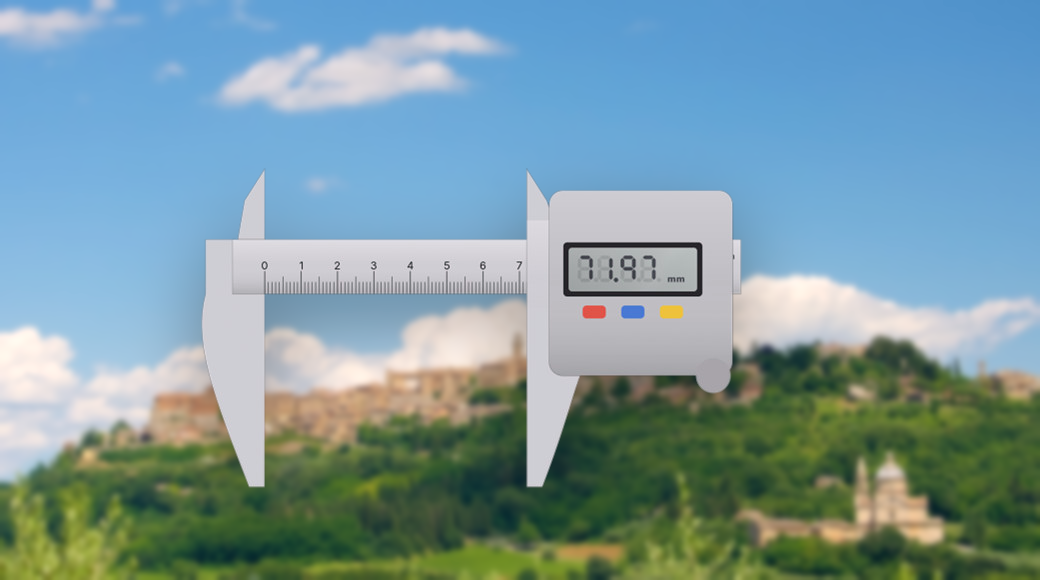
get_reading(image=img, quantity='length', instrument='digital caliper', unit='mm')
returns 71.97 mm
